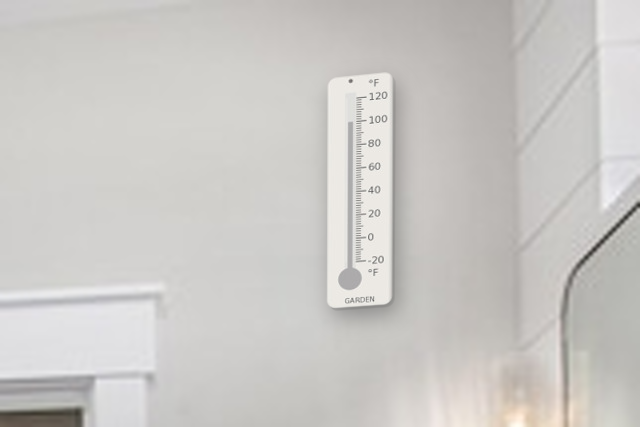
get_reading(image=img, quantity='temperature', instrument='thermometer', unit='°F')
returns 100 °F
